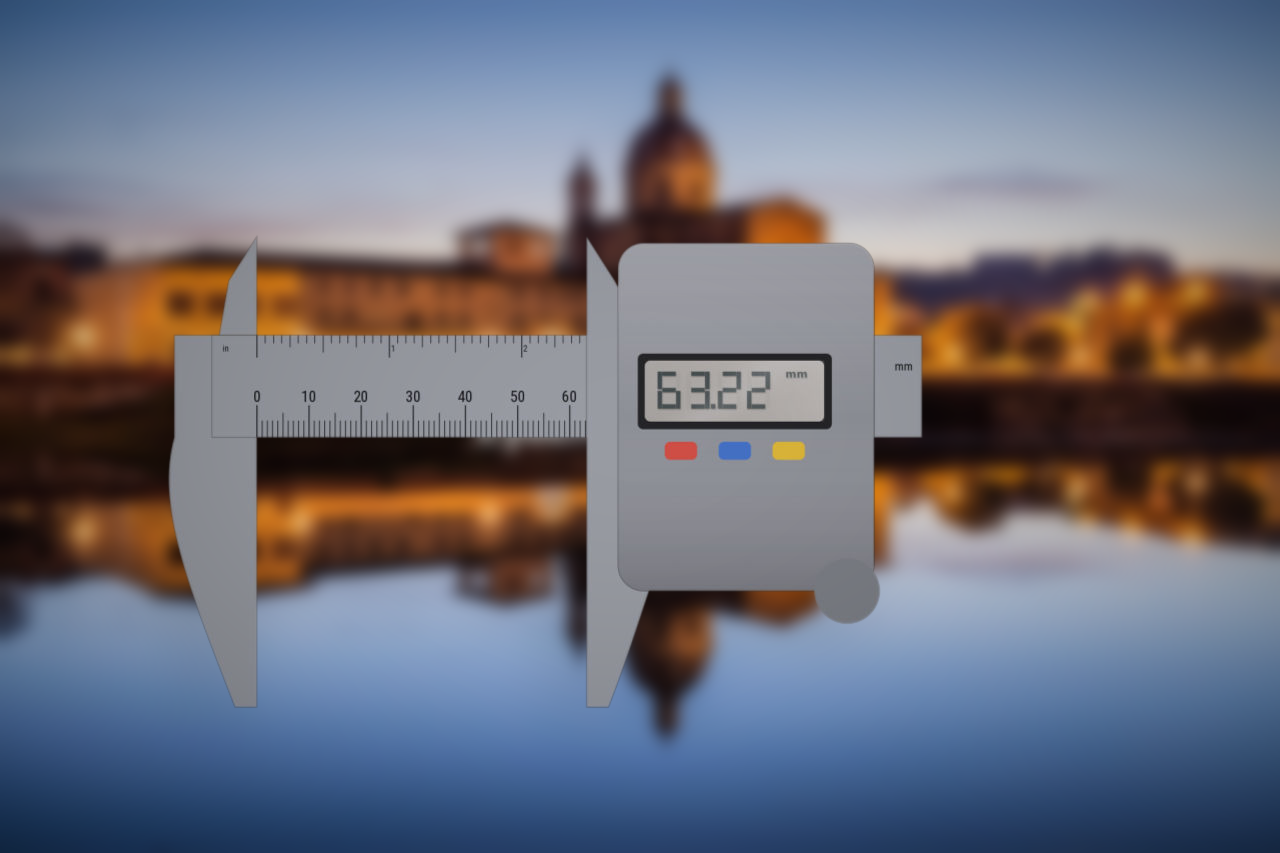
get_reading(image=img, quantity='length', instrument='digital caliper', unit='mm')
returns 63.22 mm
